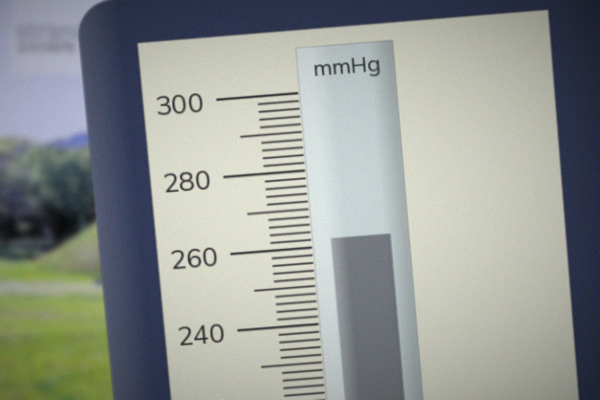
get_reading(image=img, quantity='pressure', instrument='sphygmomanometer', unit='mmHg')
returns 262 mmHg
